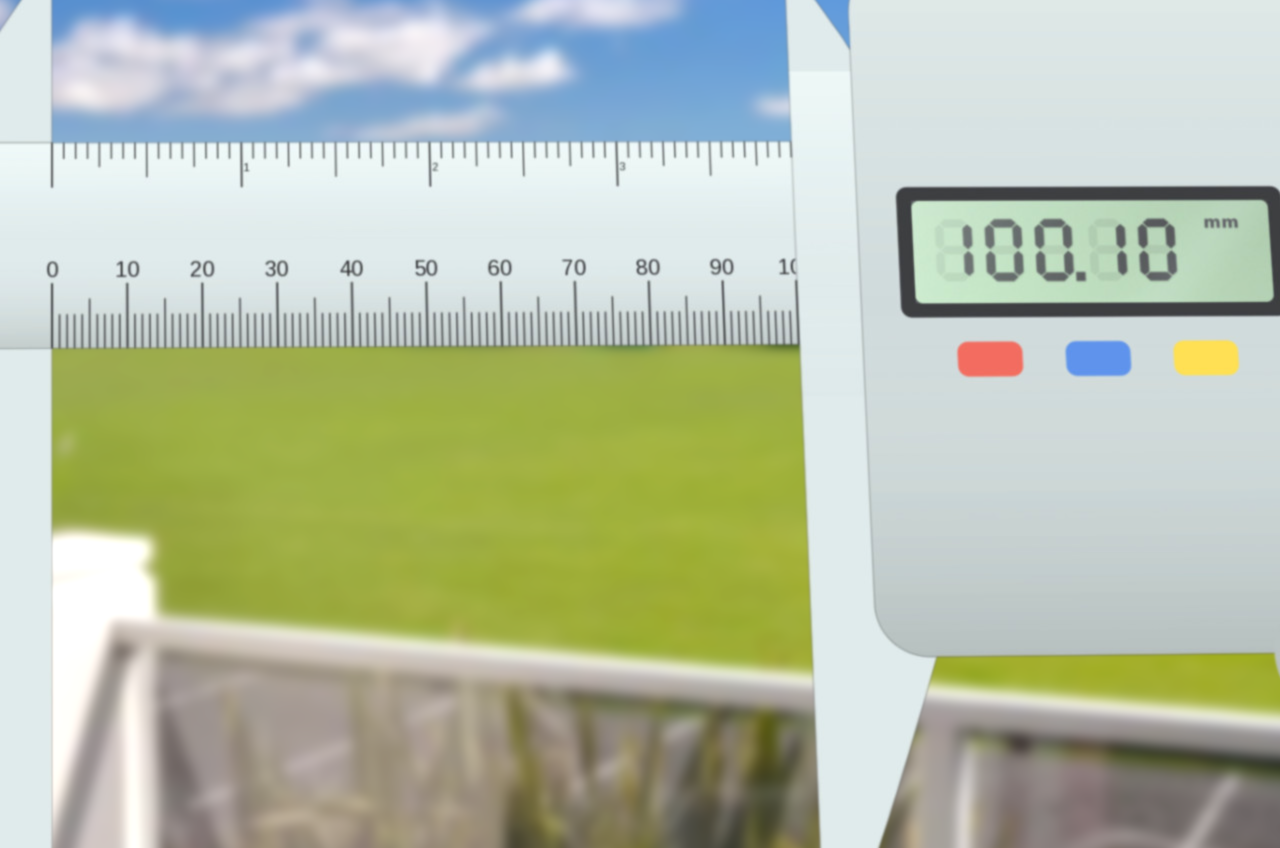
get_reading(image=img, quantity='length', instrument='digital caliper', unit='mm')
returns 100.10 mm
